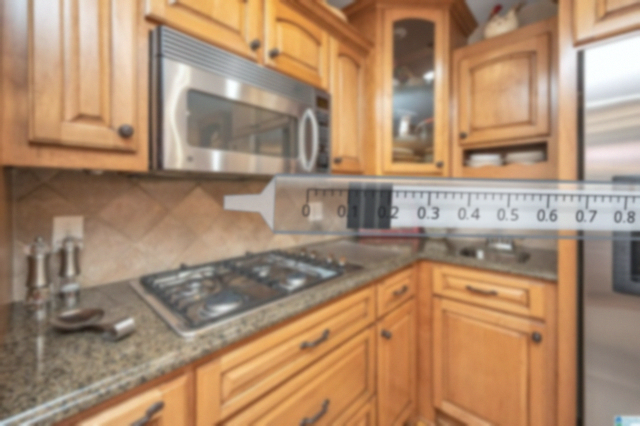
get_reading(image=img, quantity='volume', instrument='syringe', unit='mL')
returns 0.1 mL
